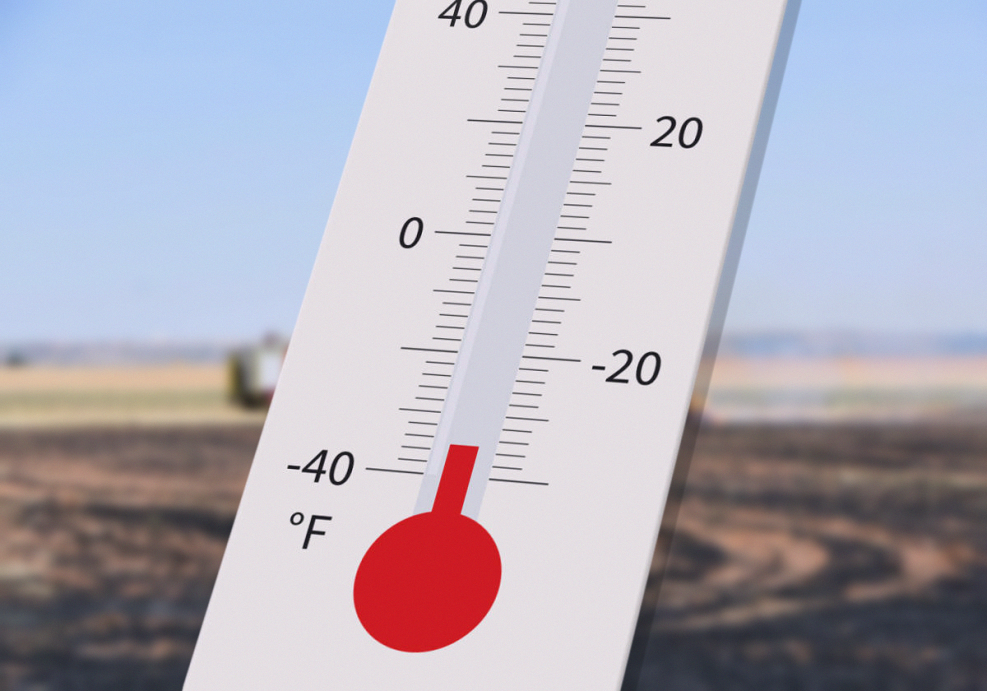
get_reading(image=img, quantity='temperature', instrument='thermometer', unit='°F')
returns -35 °F
